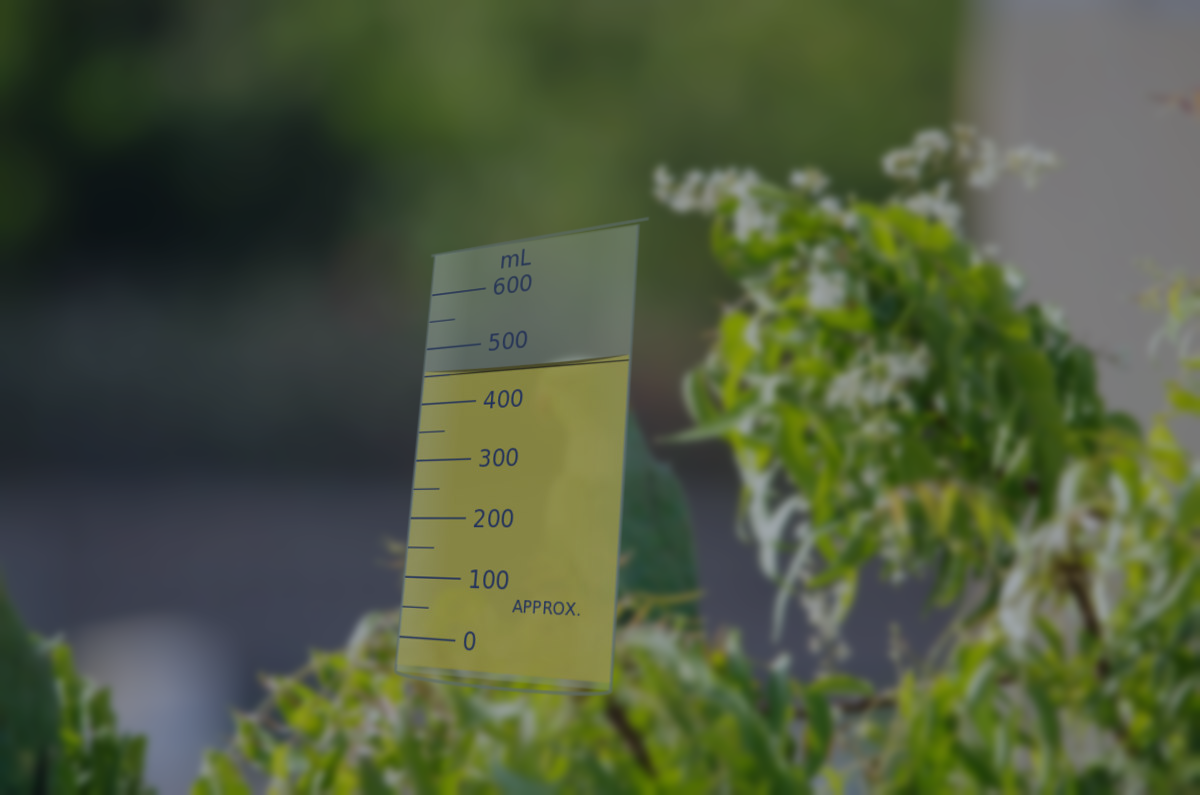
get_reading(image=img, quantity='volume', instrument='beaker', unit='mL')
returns 450 mL
